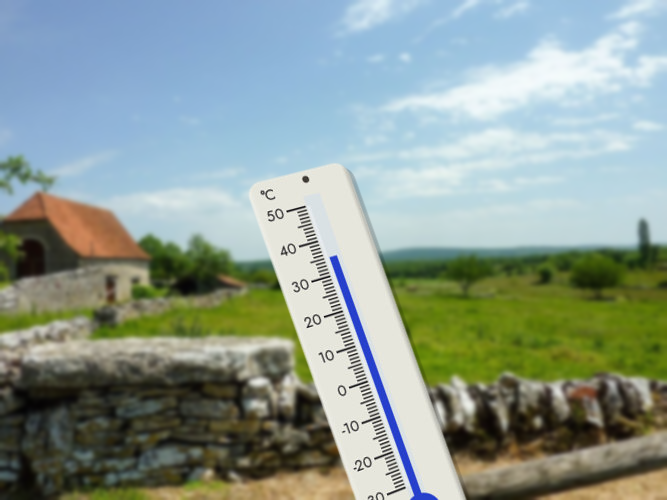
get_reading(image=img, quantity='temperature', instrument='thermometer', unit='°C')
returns 35 °C
